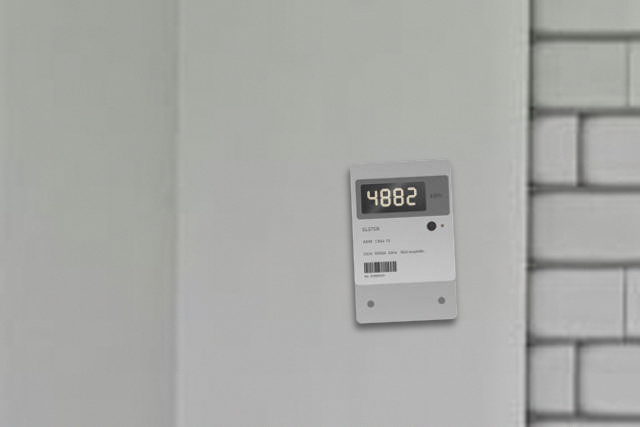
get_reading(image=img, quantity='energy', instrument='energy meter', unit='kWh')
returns 4882 kWh
